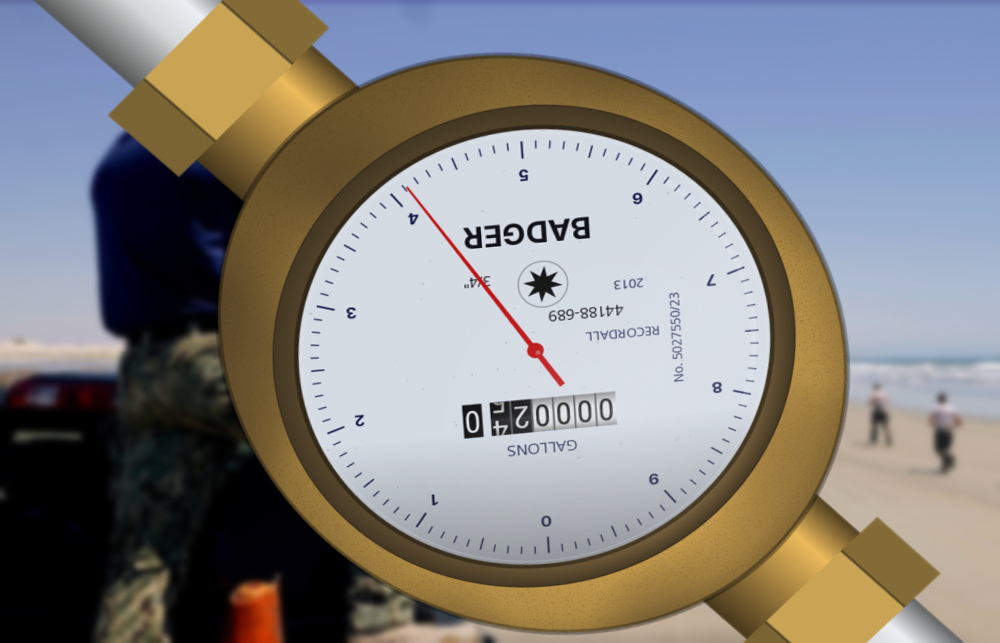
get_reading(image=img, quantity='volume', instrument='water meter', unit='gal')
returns 244.1 gal
